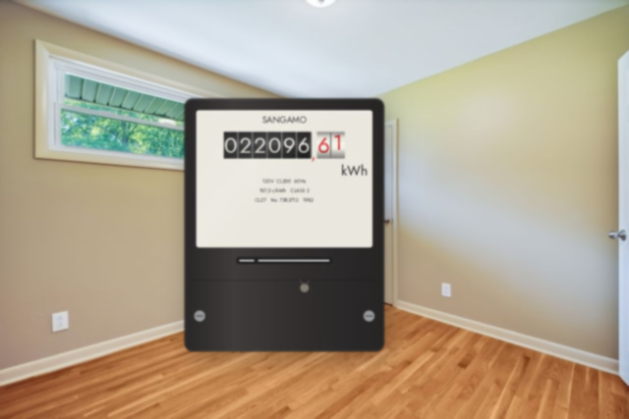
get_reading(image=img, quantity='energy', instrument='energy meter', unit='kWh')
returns 22096.61 kWh
